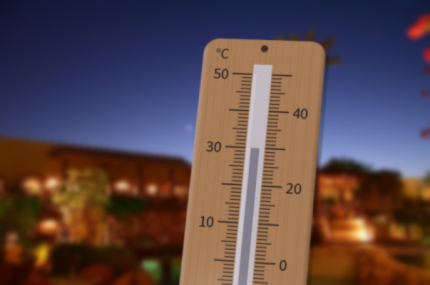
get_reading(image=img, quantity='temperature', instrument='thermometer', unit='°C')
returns 30 °C
